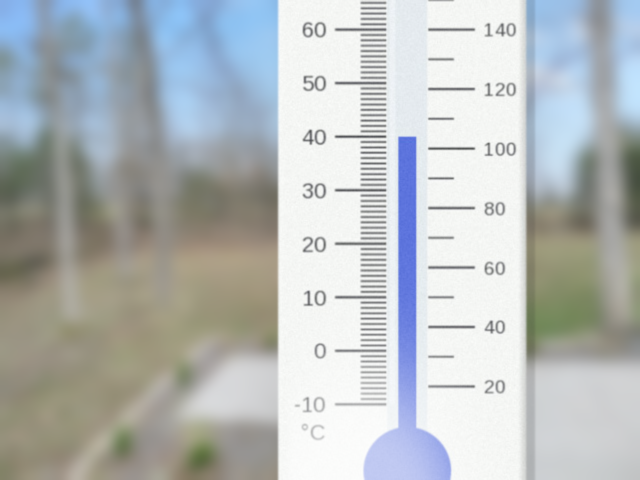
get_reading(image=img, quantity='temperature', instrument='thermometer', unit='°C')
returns 40 °C
